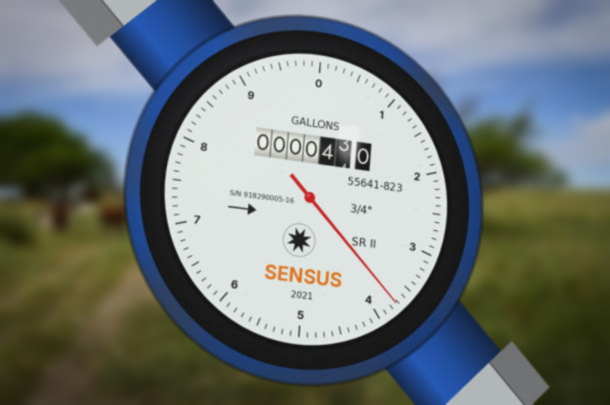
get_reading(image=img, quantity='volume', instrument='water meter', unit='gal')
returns 433.7 gal
